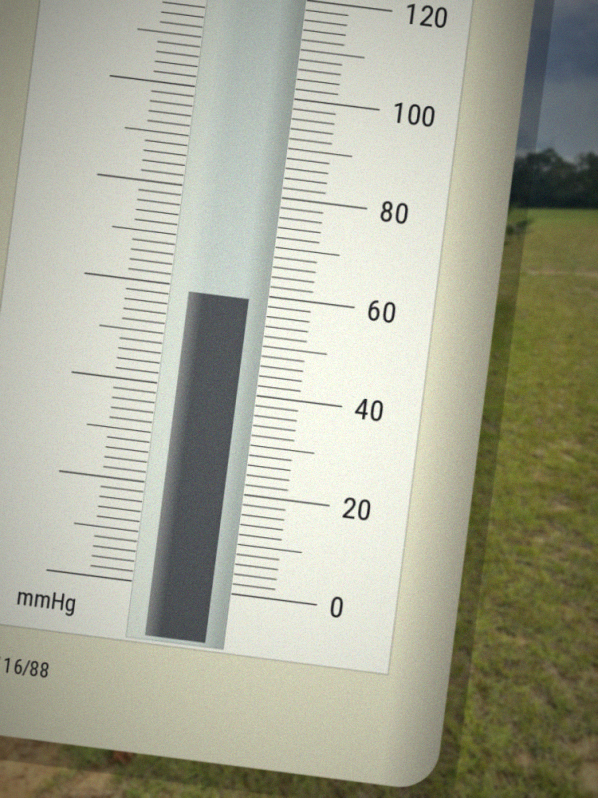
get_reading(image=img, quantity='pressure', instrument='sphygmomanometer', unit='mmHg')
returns 59 mmHg
